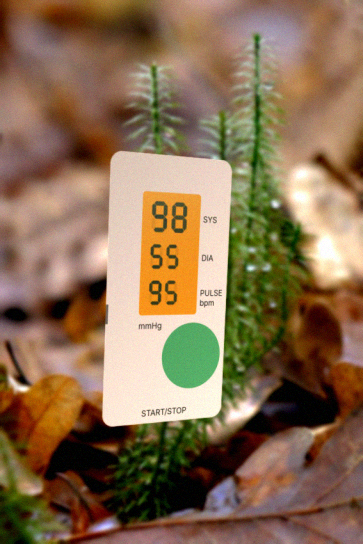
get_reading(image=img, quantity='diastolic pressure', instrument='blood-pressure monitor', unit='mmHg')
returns 55 mmHg
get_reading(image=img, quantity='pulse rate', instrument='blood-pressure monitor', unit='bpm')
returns 95 bpm
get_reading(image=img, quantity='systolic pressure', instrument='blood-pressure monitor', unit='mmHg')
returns 98 mmHg
